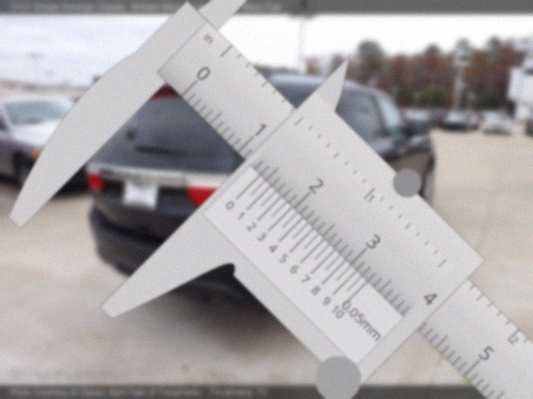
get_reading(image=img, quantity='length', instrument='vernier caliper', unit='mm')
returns 14.0 mm
